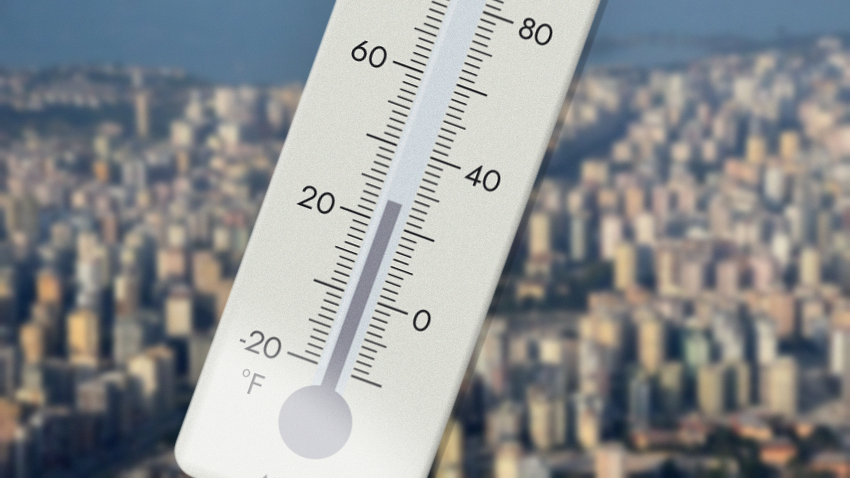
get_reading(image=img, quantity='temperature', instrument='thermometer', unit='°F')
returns 26 °F
